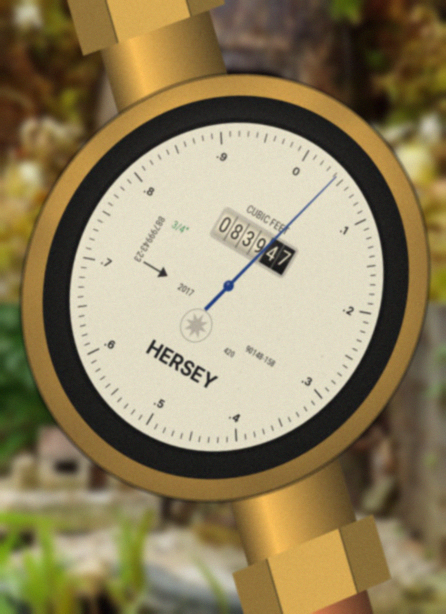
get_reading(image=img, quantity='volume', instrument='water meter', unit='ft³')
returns 83947.04 ft³
